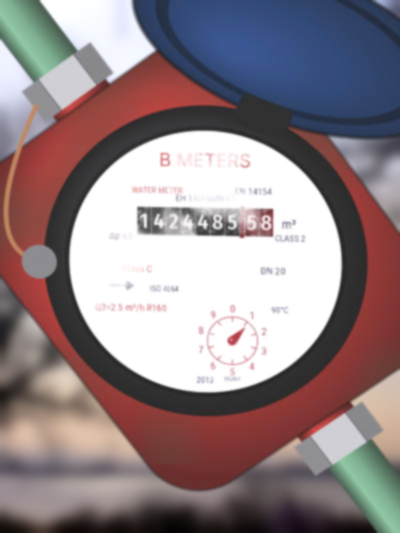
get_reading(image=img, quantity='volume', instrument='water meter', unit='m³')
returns 1424485.581 m³
